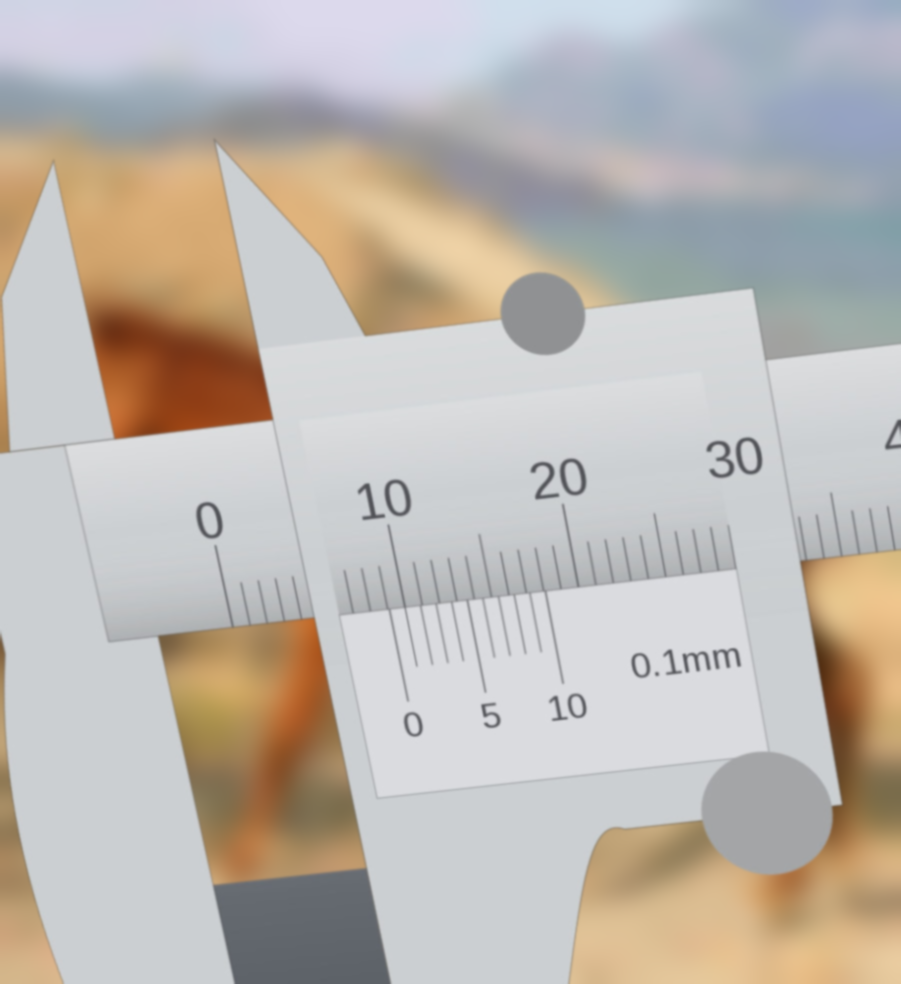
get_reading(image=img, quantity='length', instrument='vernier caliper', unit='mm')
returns 9.1 mm
